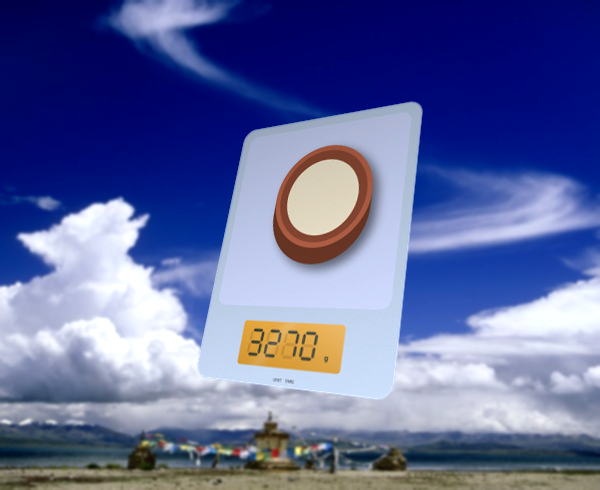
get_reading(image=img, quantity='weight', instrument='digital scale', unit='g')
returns 3270 g
